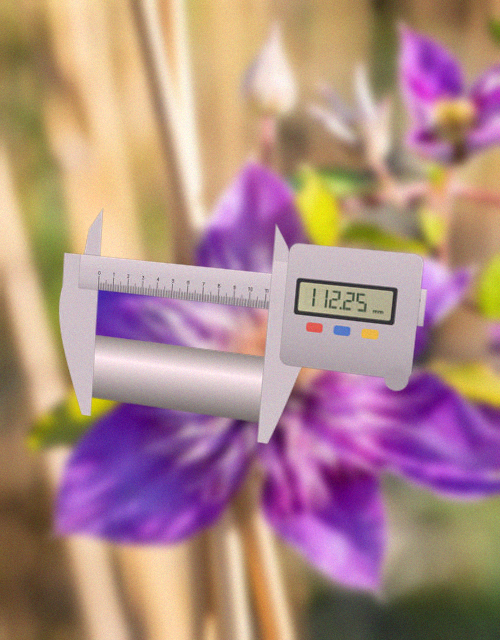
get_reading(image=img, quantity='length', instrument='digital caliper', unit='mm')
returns 112.25 mm
